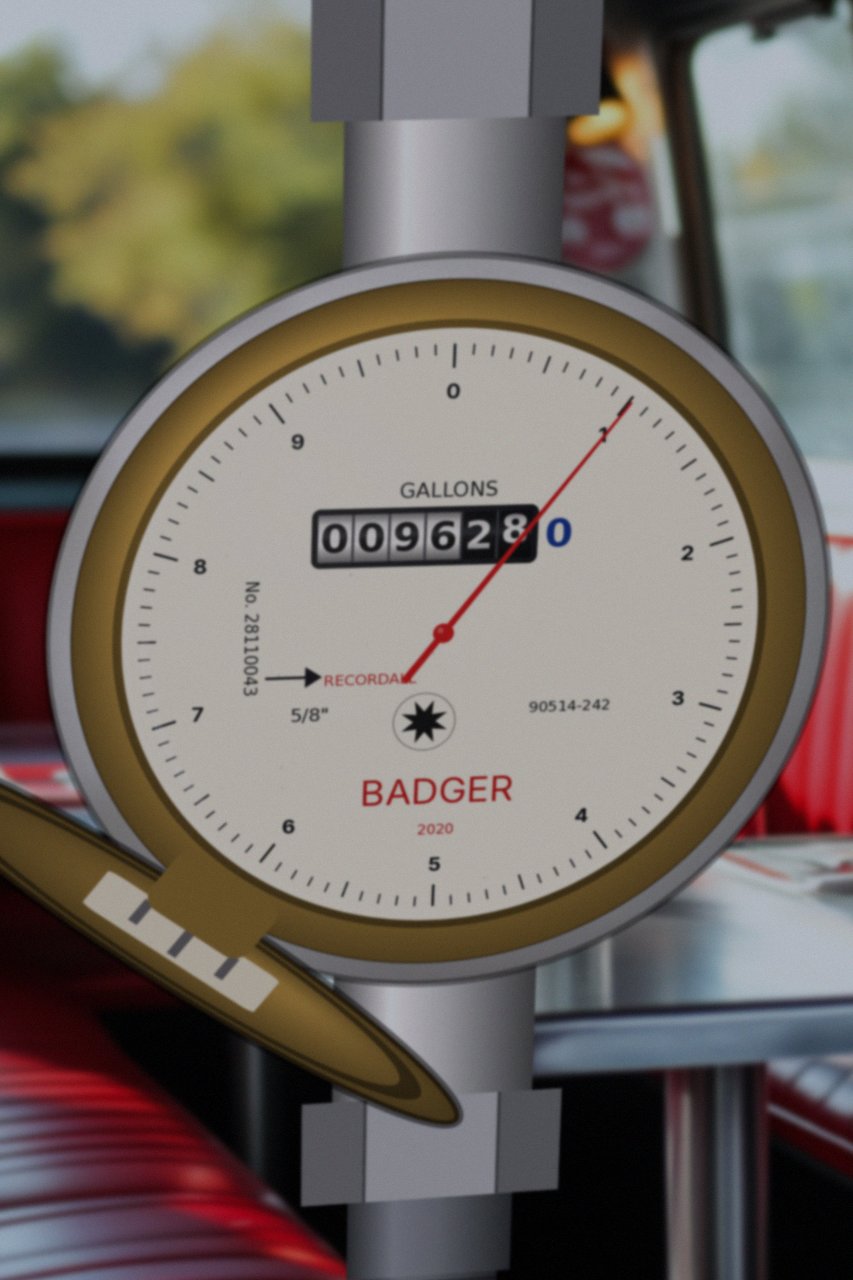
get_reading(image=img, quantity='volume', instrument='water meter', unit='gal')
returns 96281.0 gal
